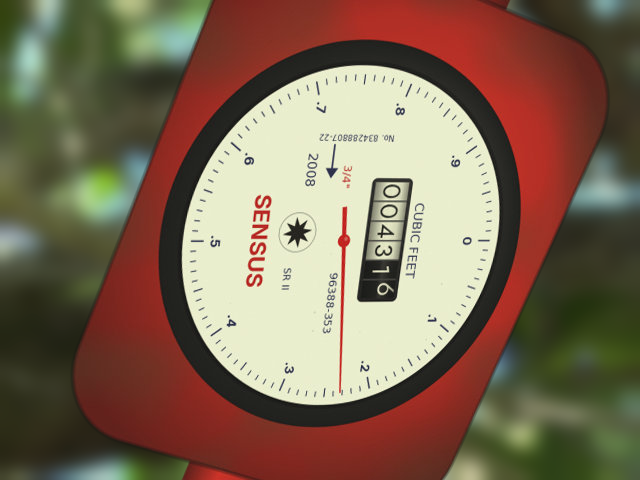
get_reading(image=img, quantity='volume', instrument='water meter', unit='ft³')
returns 4316.23 ft³
